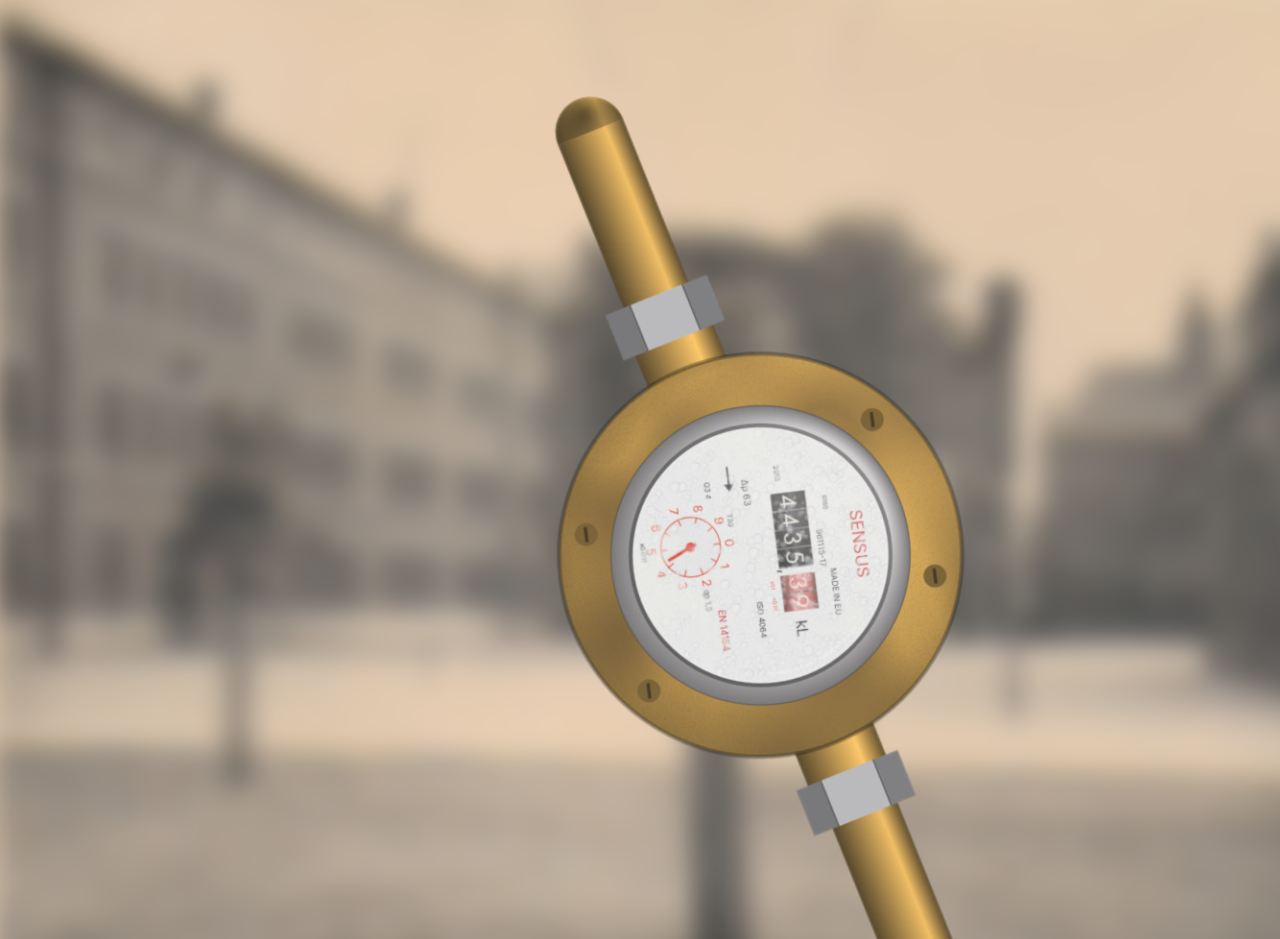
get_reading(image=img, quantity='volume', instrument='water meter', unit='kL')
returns 4435.394 kL
